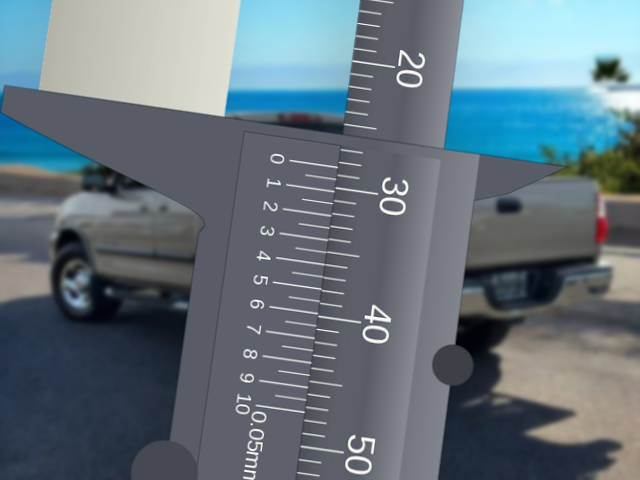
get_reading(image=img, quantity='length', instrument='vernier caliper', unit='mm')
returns 28.4 mm
